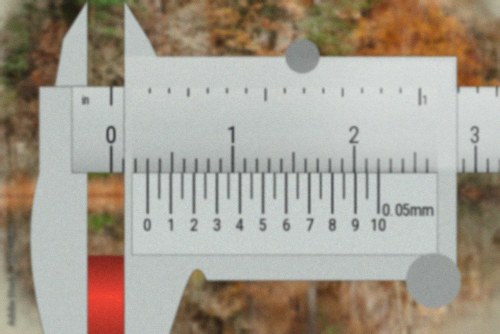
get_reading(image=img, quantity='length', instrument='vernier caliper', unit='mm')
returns 3.0 mm
